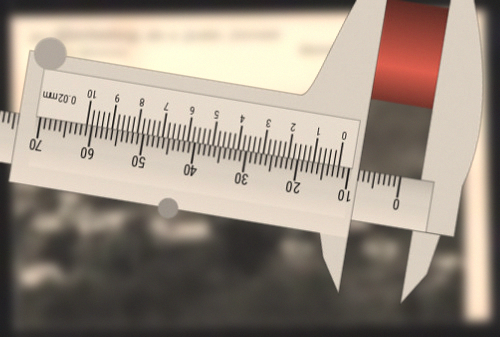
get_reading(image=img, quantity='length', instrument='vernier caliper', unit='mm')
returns 12.0 mm
